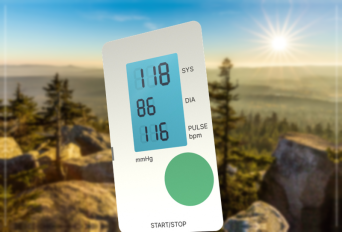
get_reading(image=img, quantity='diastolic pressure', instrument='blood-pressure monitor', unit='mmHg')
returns 86 mmHg
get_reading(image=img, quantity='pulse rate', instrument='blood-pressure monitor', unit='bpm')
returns 116 bpm
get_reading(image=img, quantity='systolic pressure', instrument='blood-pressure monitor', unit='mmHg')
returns 118 mmHg
